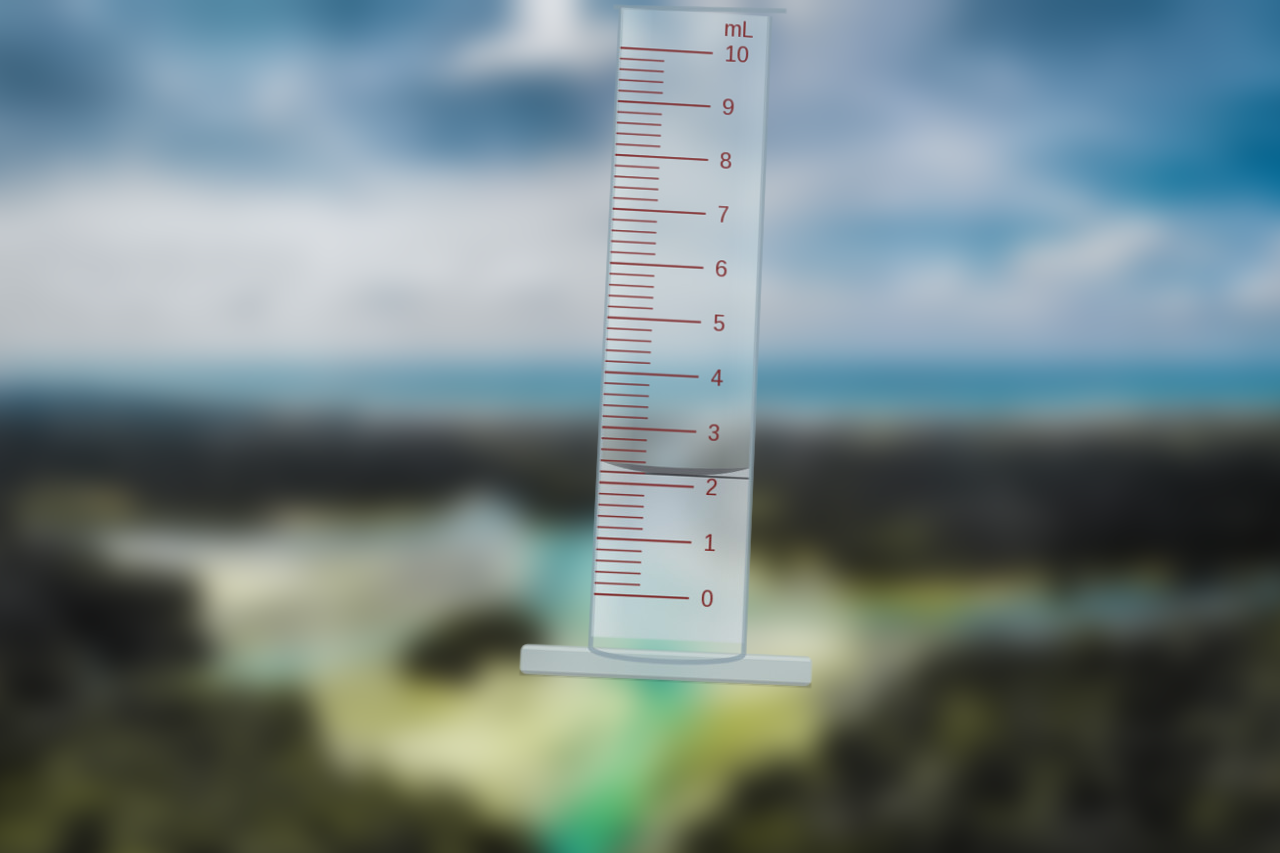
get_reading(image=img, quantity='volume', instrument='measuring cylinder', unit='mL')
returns 2.2 mL
